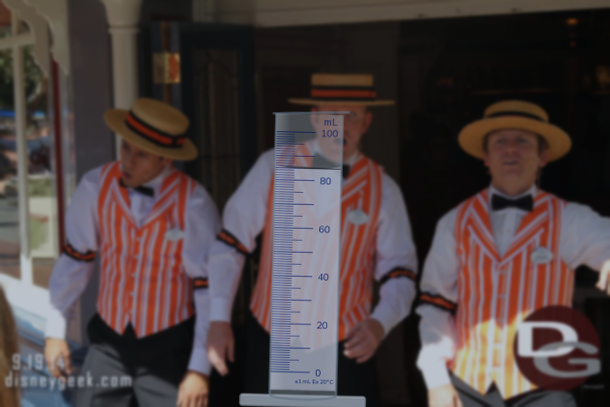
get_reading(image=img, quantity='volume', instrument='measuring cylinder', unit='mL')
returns 85 mL
